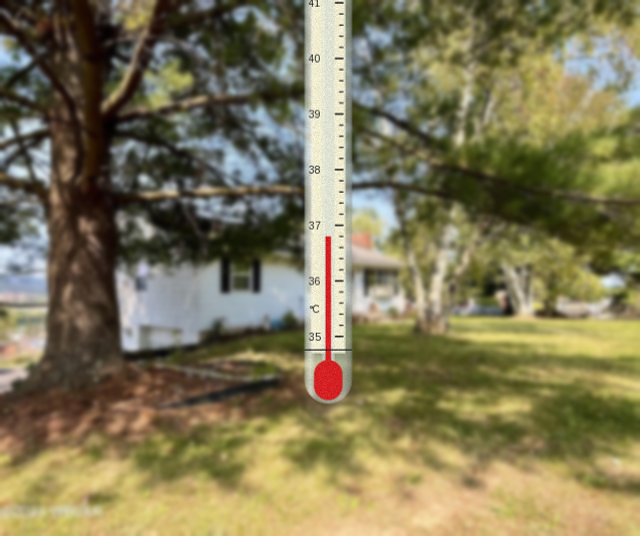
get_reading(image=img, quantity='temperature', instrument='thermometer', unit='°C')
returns 36.8 °C
